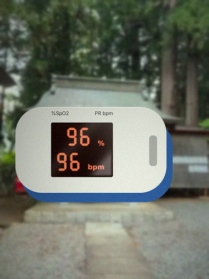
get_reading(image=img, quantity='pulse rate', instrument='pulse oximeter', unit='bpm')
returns 96 bpm
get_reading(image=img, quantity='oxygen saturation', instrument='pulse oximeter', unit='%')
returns 96 %
